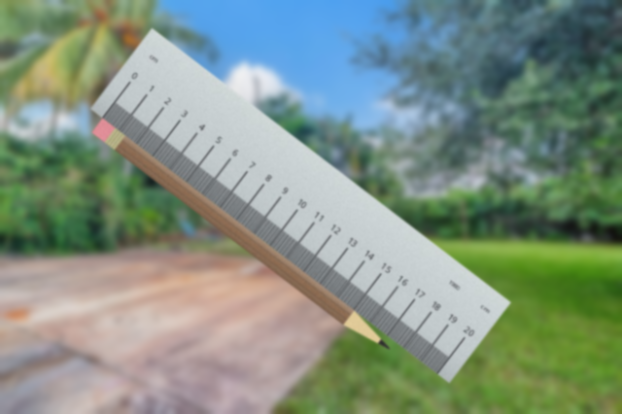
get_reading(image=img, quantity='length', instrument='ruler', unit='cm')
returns 17.5 cm
